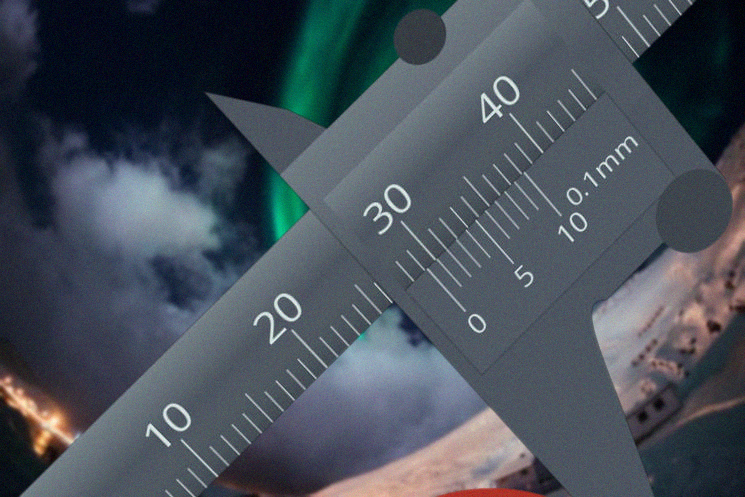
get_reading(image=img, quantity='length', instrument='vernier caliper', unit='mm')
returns 29.2 mm
